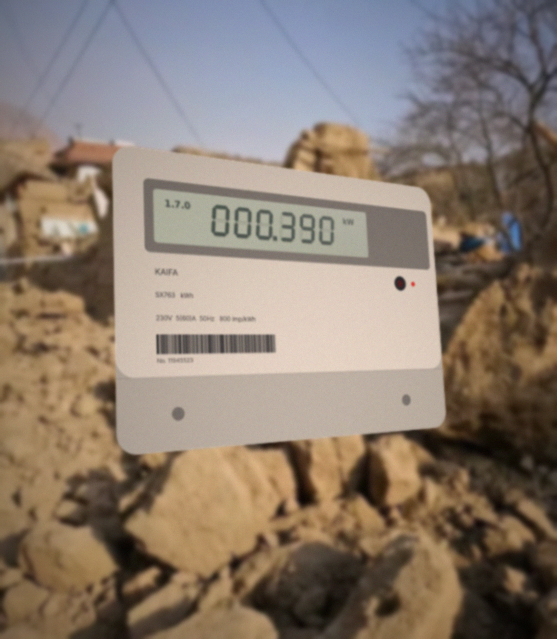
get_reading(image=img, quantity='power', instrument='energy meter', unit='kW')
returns 0.390 kW
